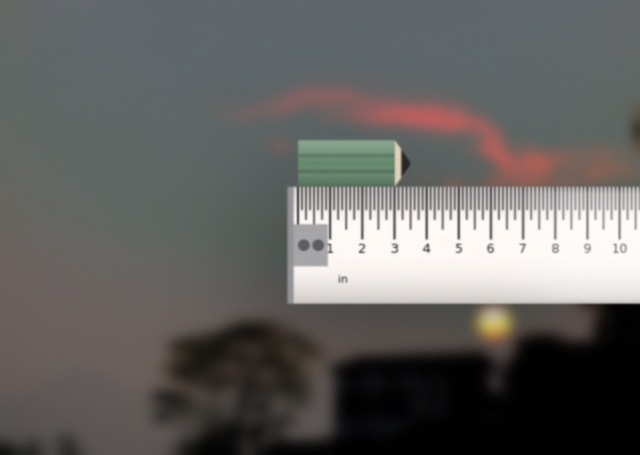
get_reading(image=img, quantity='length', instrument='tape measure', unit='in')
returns 3.5 in
